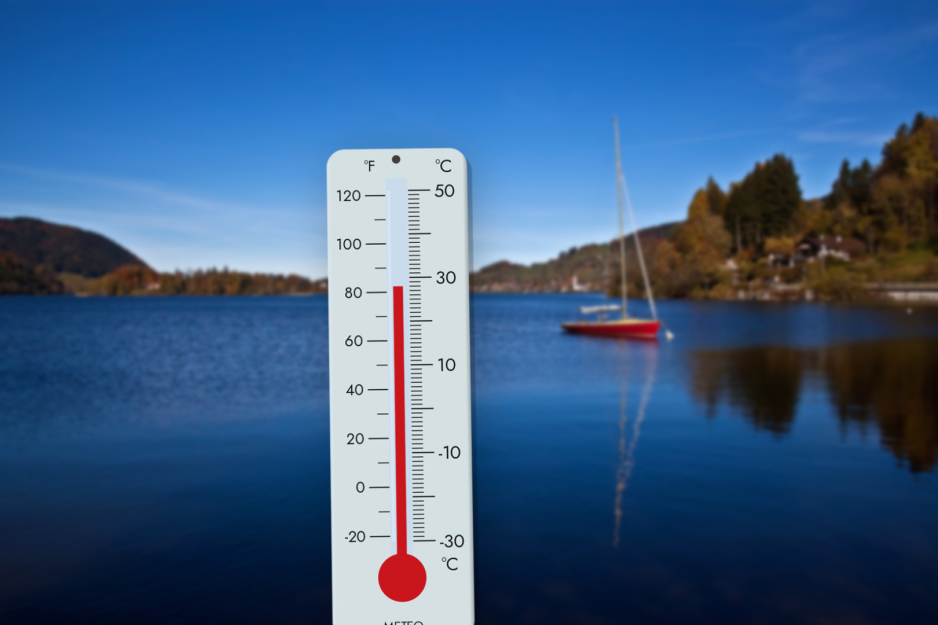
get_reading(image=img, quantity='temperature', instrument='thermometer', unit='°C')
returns 28 °C
